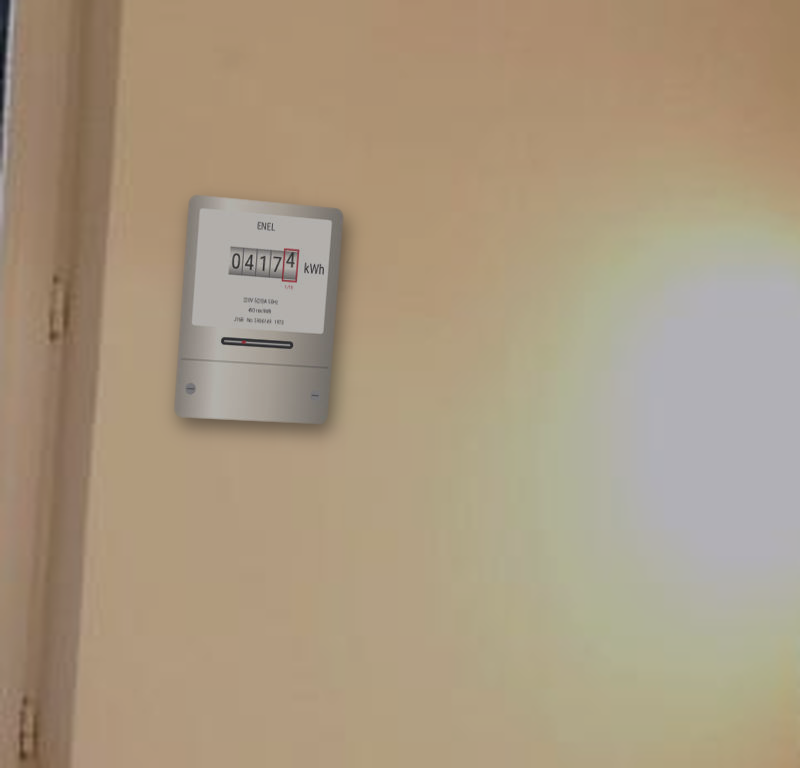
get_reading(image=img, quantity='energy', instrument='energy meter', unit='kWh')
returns 417.4 kWh
